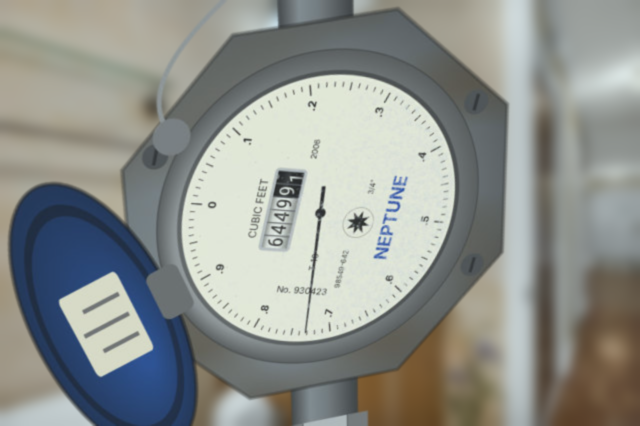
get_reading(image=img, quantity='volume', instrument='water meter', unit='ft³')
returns 644990.73 ft³
